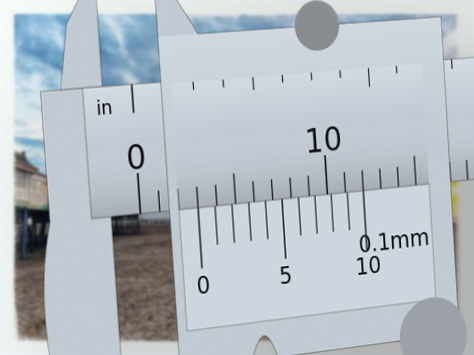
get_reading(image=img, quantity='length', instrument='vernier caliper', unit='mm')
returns 3.0 mm
